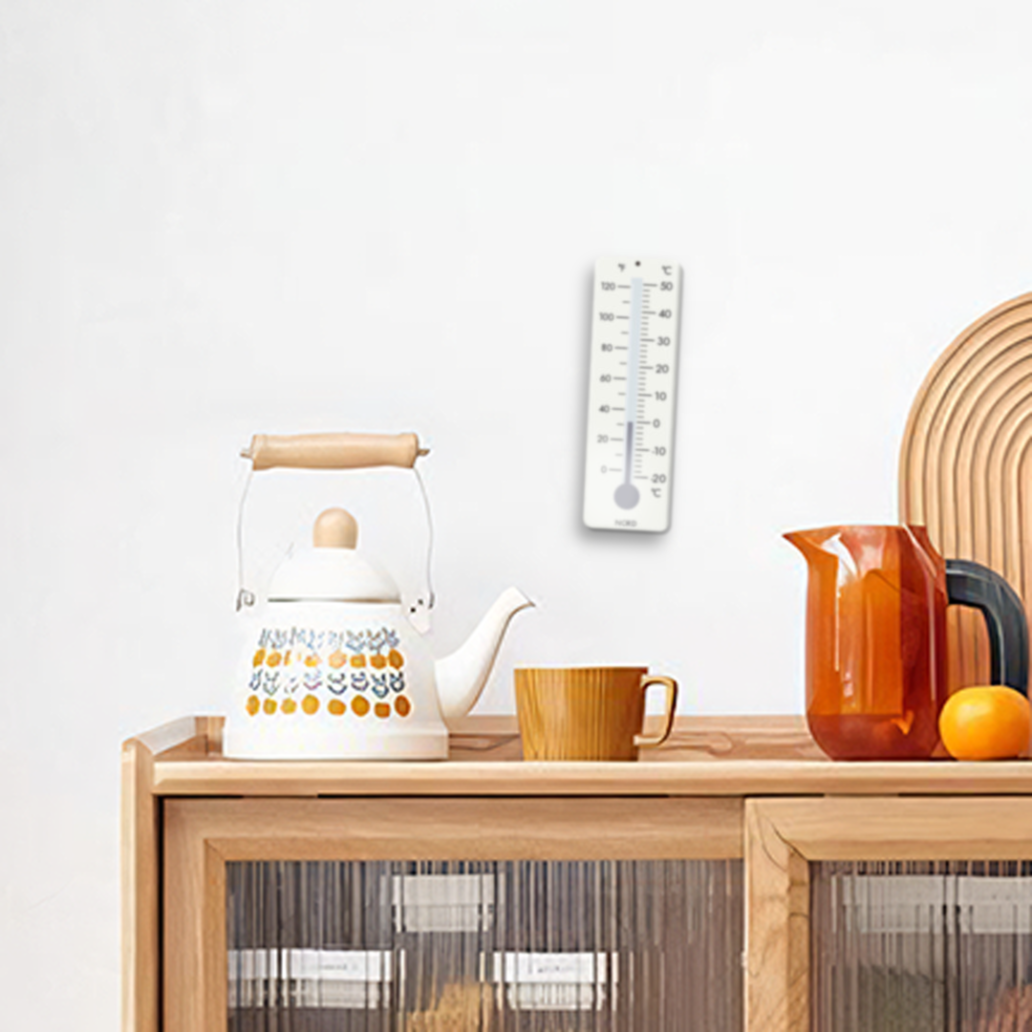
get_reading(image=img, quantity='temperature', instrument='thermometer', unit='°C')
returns 0 °C
